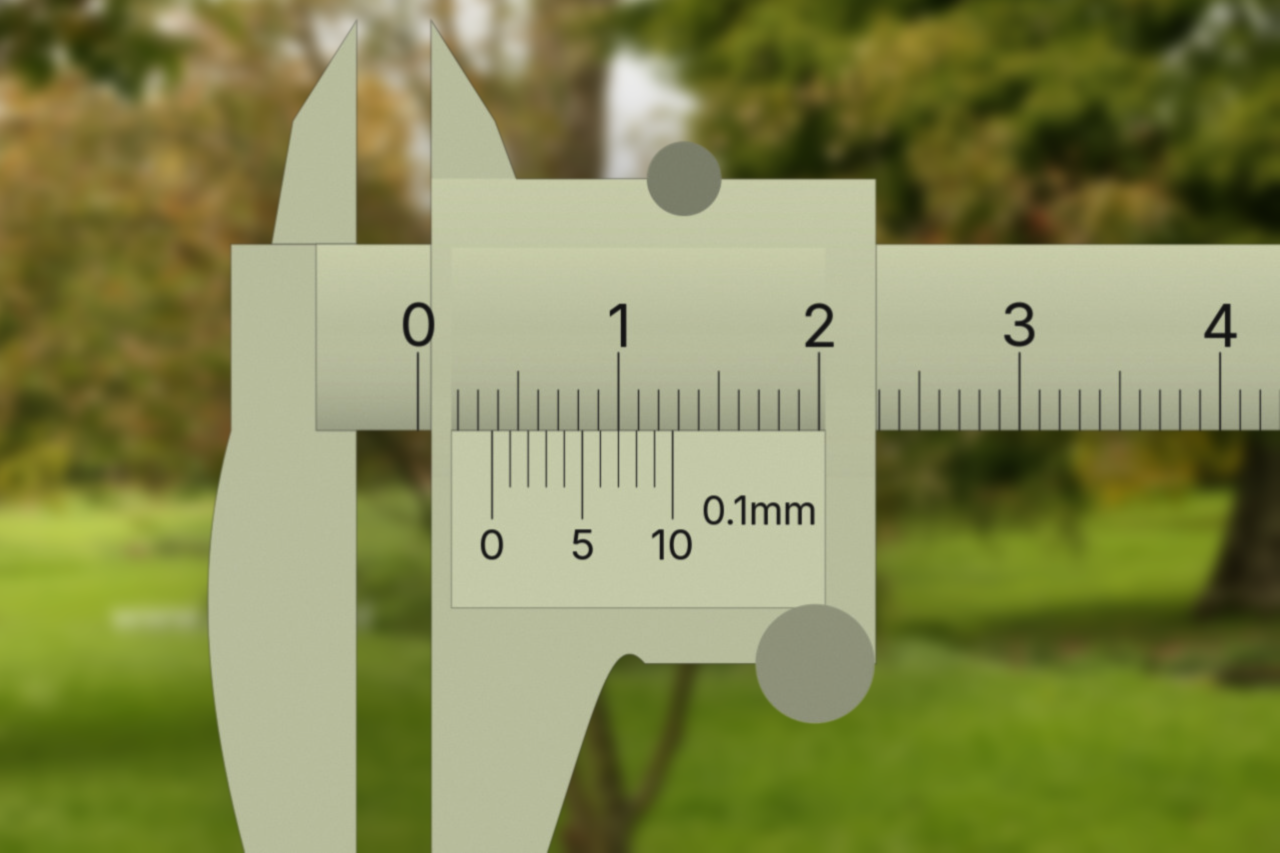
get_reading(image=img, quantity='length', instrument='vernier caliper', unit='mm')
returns 3.7 mm
